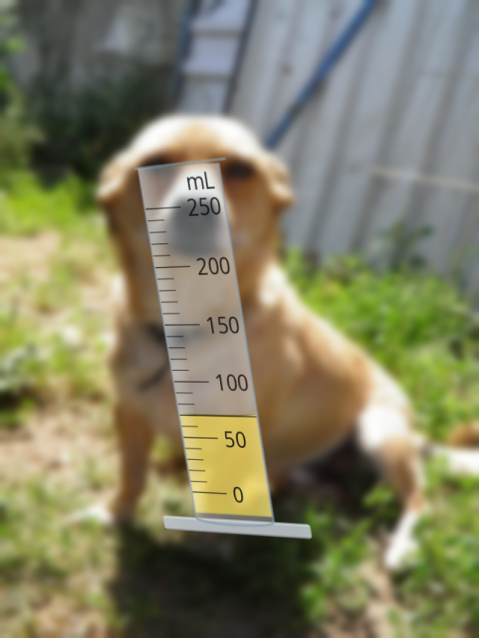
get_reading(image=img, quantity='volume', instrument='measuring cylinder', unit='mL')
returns 70 mL
